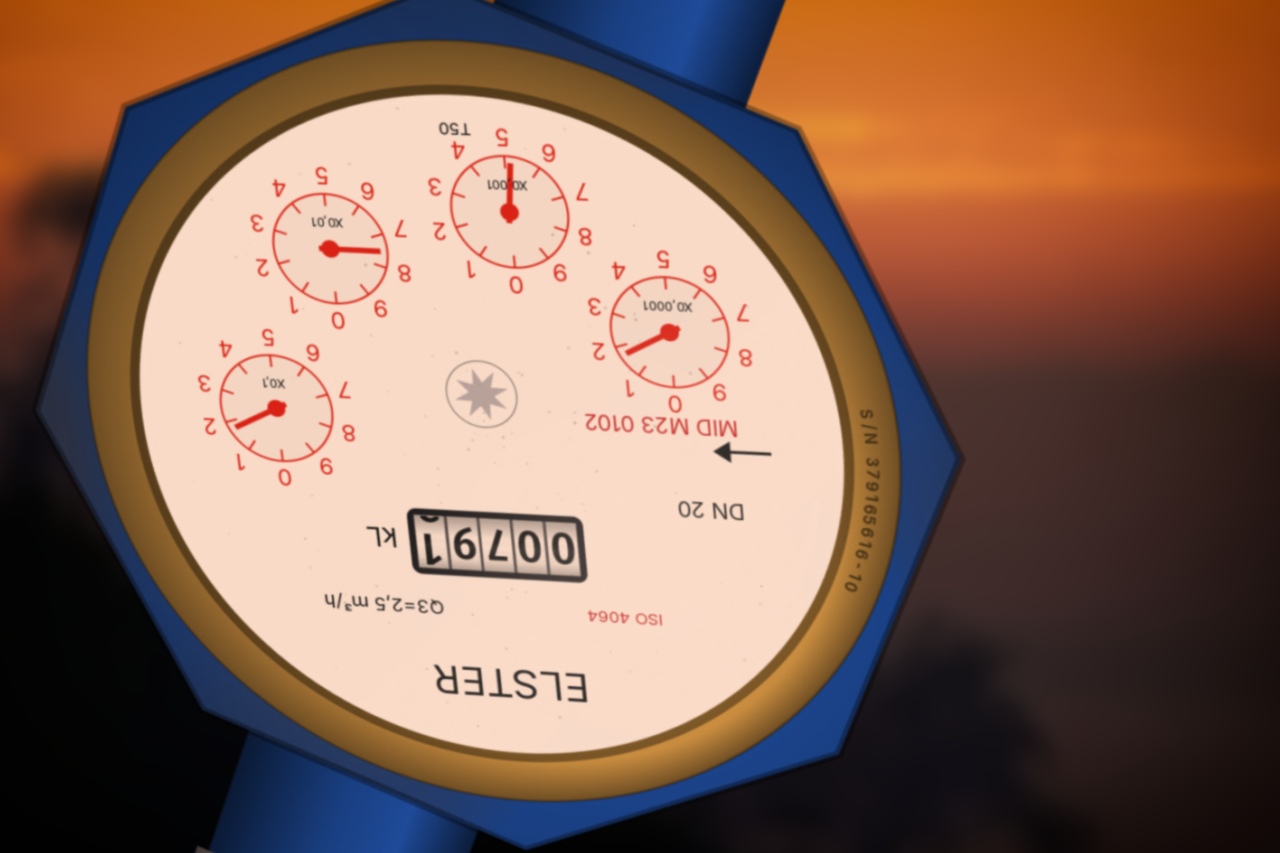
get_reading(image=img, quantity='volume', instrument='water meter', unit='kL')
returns 791.1751 kL
